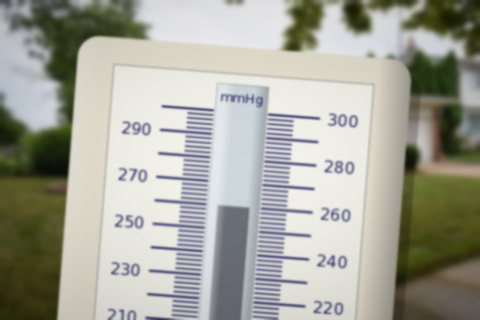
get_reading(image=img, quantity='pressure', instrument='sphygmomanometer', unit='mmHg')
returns 260 mmHg
